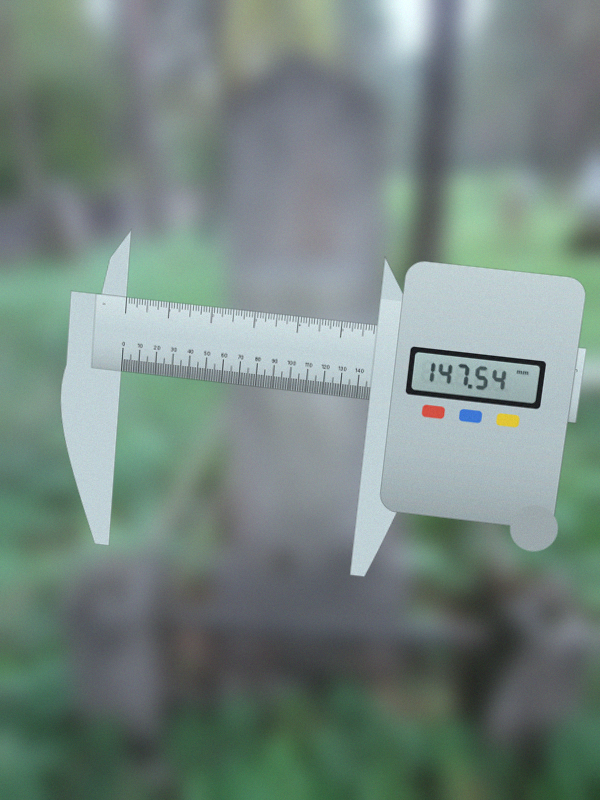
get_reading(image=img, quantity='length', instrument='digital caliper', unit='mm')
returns 147.54 mm
